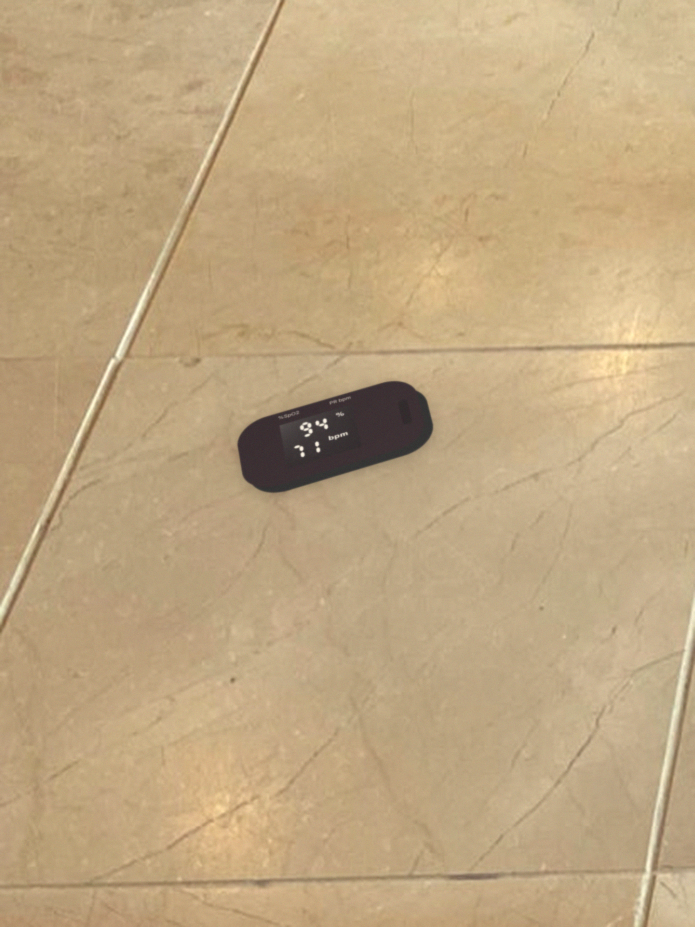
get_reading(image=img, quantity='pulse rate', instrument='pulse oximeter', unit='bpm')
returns 71 bpm
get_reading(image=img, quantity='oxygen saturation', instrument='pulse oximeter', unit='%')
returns 94 %
